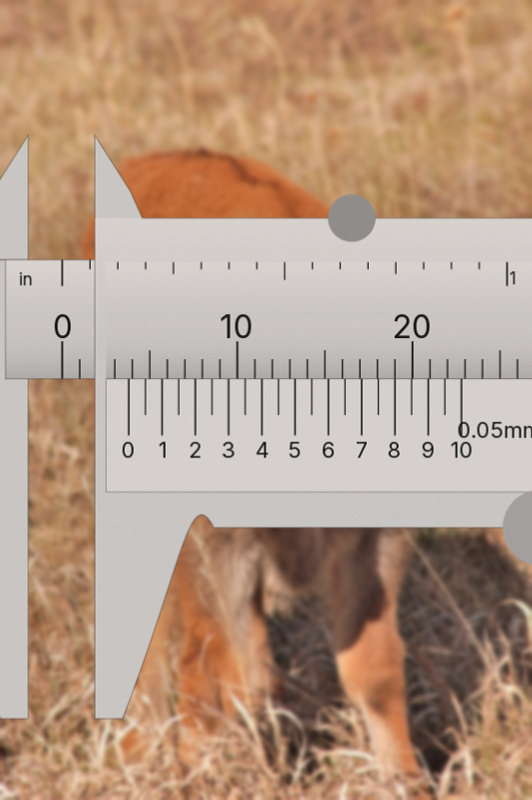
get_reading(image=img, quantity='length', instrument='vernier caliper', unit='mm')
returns 3.8 mm
